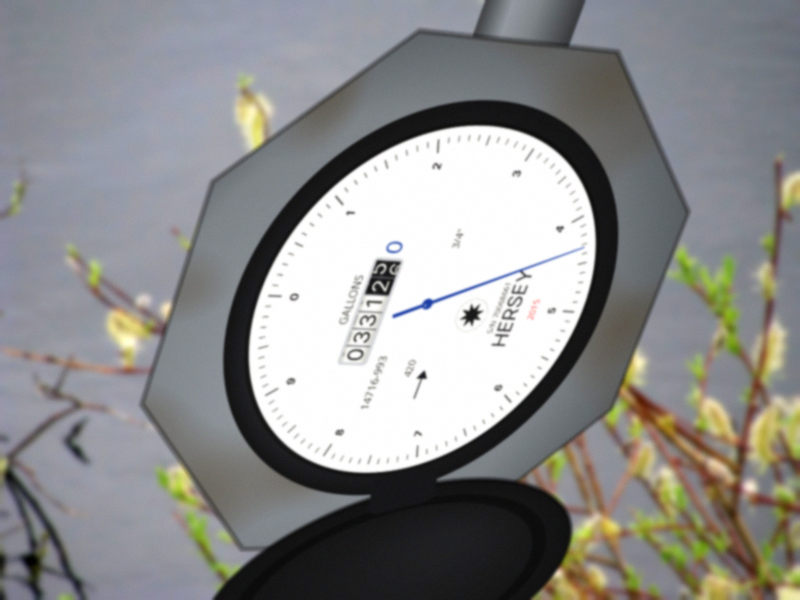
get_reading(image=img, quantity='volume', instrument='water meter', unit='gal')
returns 331254.3 gal
